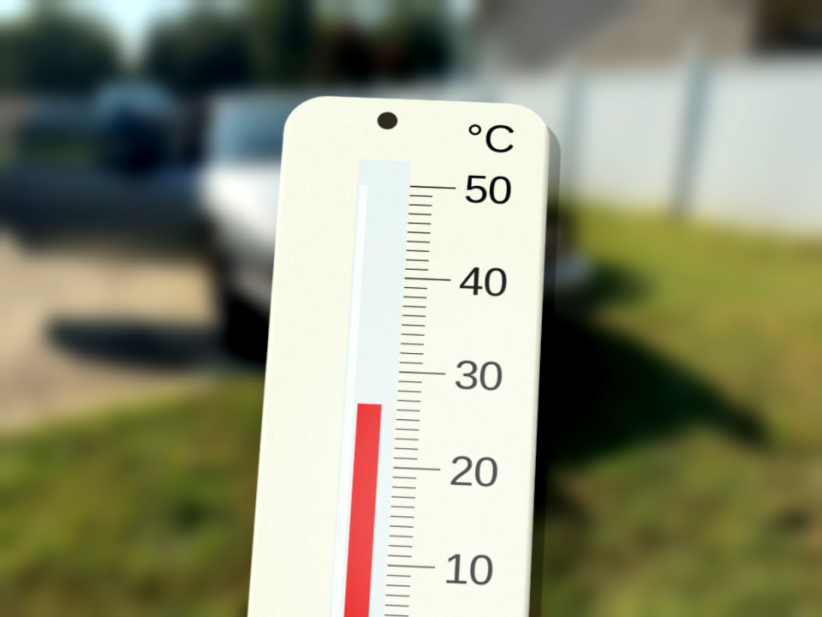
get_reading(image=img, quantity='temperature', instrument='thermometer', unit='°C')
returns 26.5 °C
